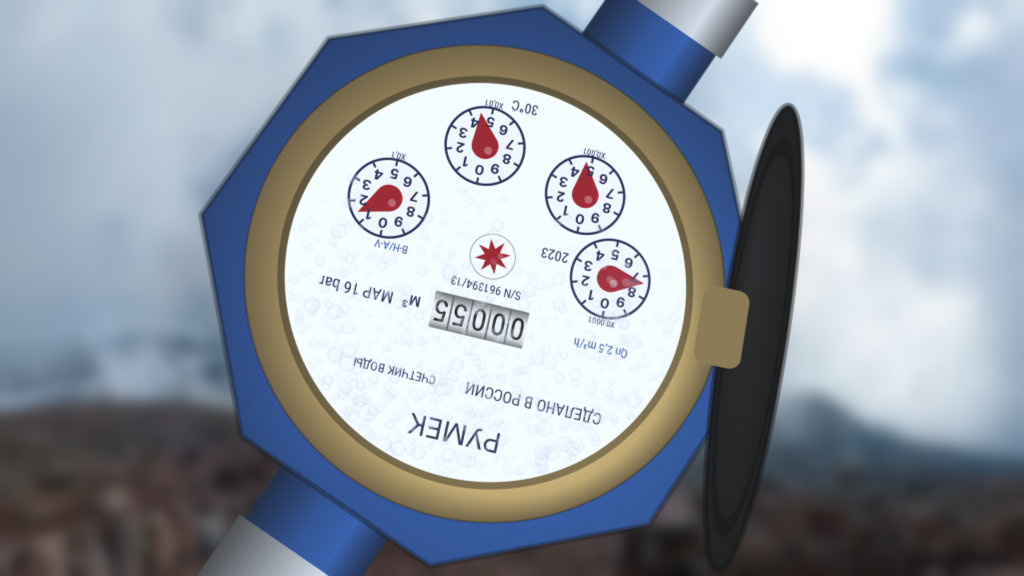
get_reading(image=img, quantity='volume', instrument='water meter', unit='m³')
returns 55.1447 m³
